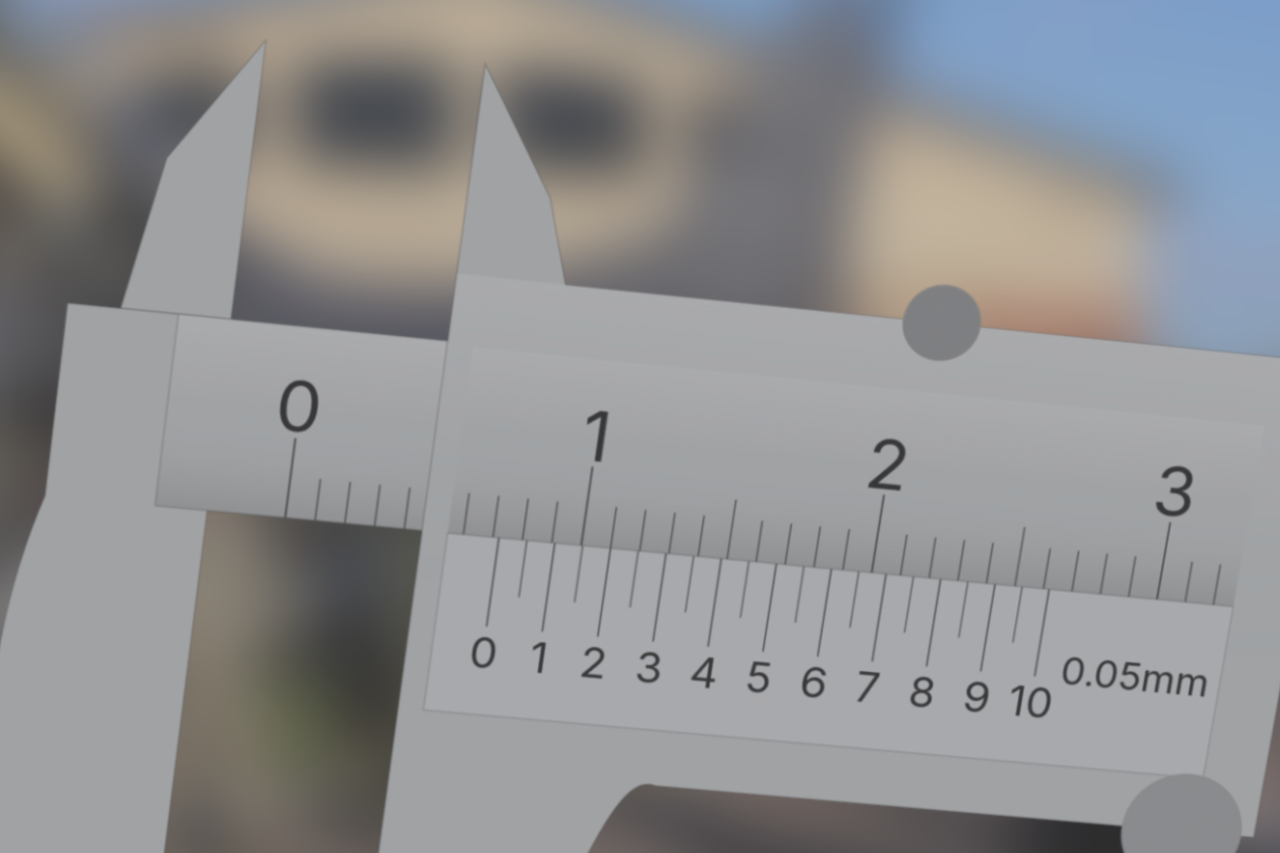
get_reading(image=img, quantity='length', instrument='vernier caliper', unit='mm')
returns 7.20 mm
